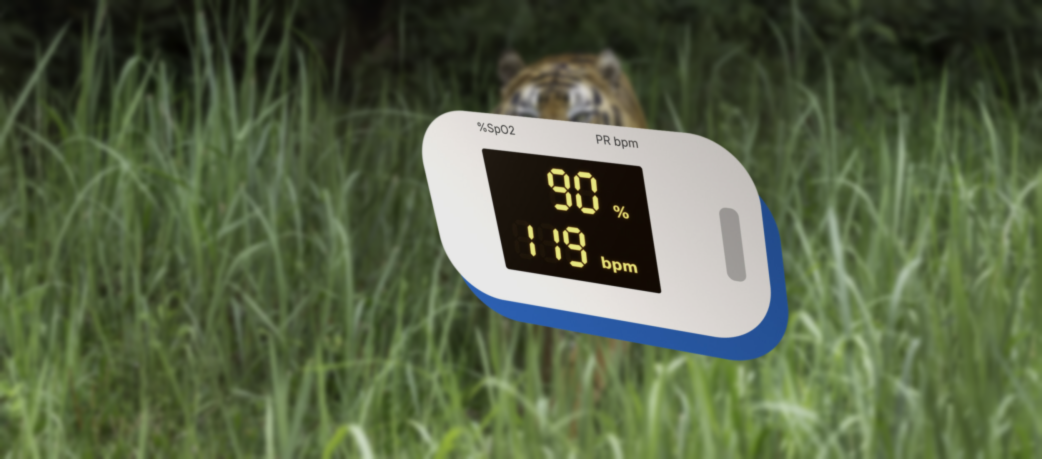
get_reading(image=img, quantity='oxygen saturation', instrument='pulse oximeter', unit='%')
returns 90 %
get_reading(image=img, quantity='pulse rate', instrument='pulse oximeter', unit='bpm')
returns 119 bpm
